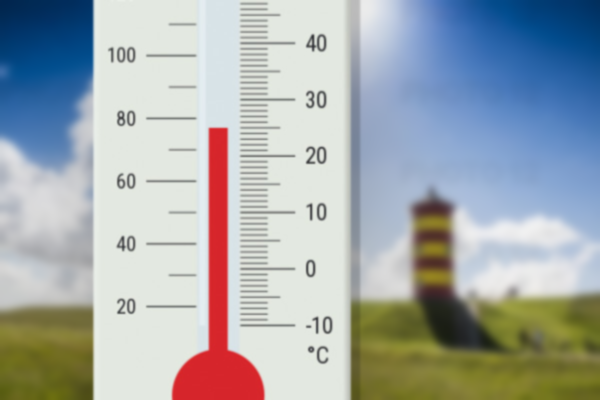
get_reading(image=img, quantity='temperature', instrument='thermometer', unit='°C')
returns 25 °C
